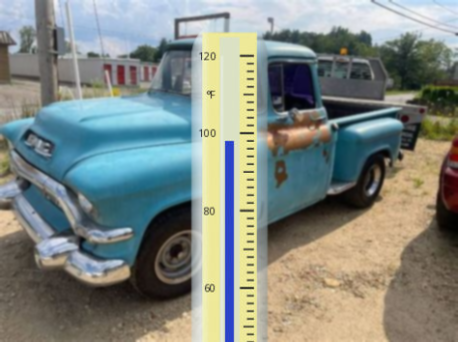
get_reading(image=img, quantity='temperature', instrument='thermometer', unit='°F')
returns 98 °F
